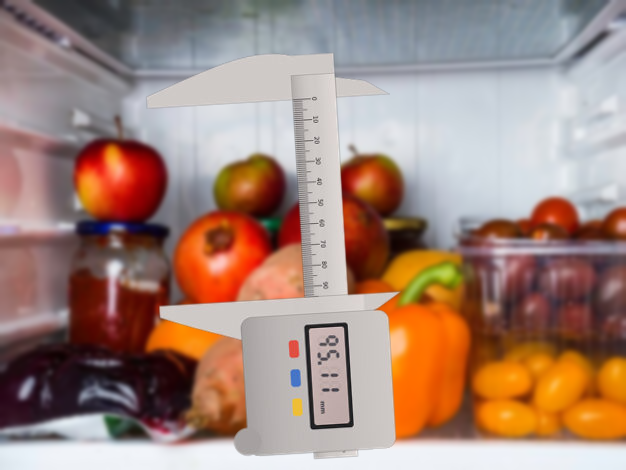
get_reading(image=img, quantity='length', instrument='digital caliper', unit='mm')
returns 95.11 mm
